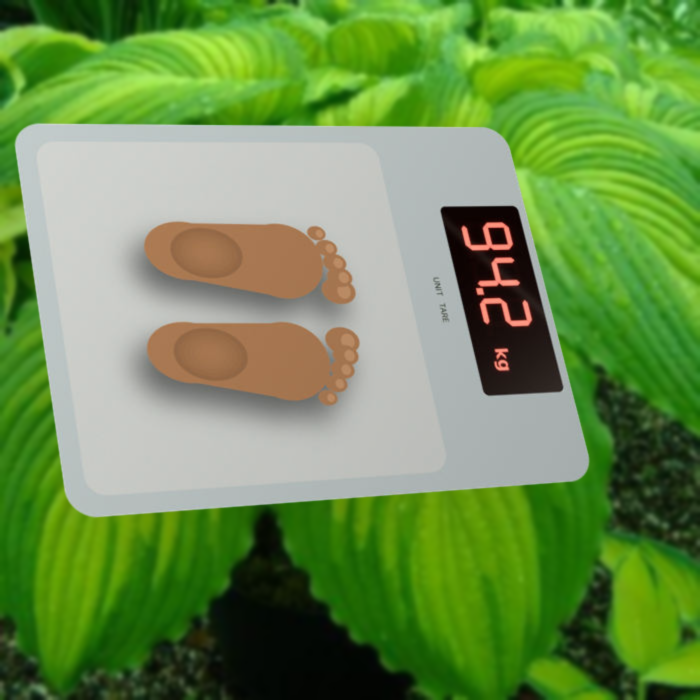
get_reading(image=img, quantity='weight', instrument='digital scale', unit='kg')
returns 94.2 kg
